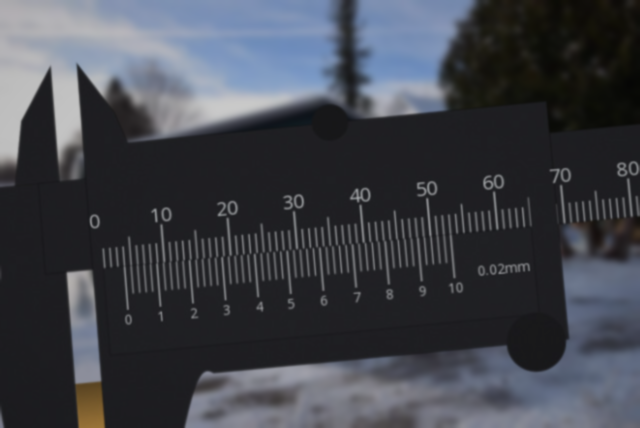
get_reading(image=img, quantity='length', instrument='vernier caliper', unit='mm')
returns 4.0 mm
